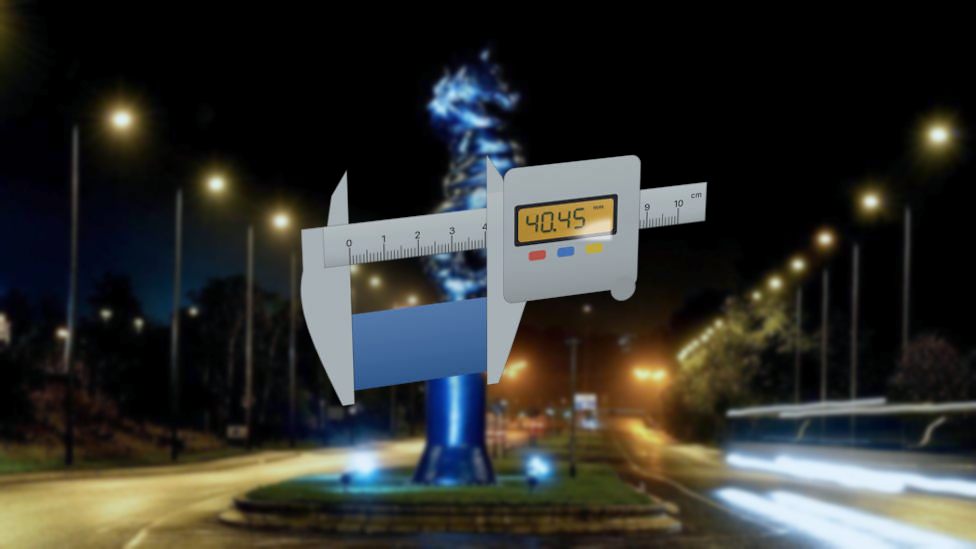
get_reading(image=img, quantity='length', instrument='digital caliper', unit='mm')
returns 40.45 mm
